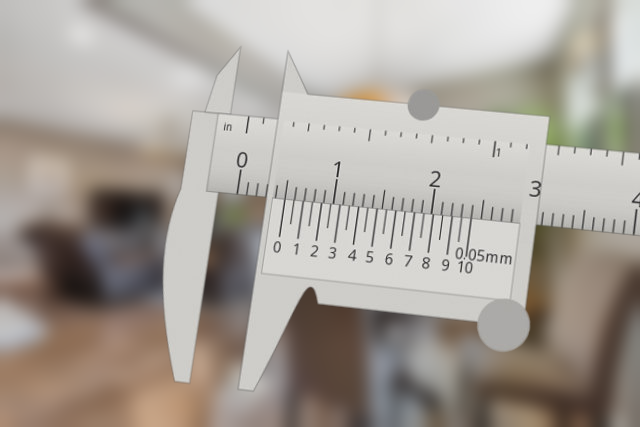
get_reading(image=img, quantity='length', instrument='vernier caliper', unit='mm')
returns 5.0 mm
